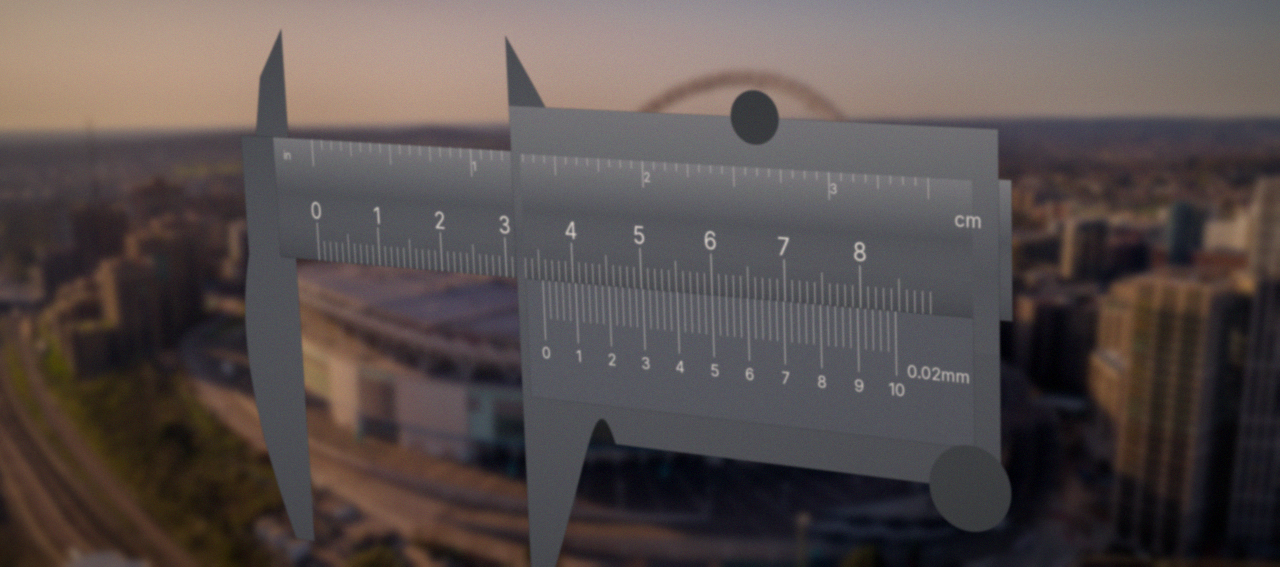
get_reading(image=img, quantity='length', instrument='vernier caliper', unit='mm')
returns 35.5 mm
